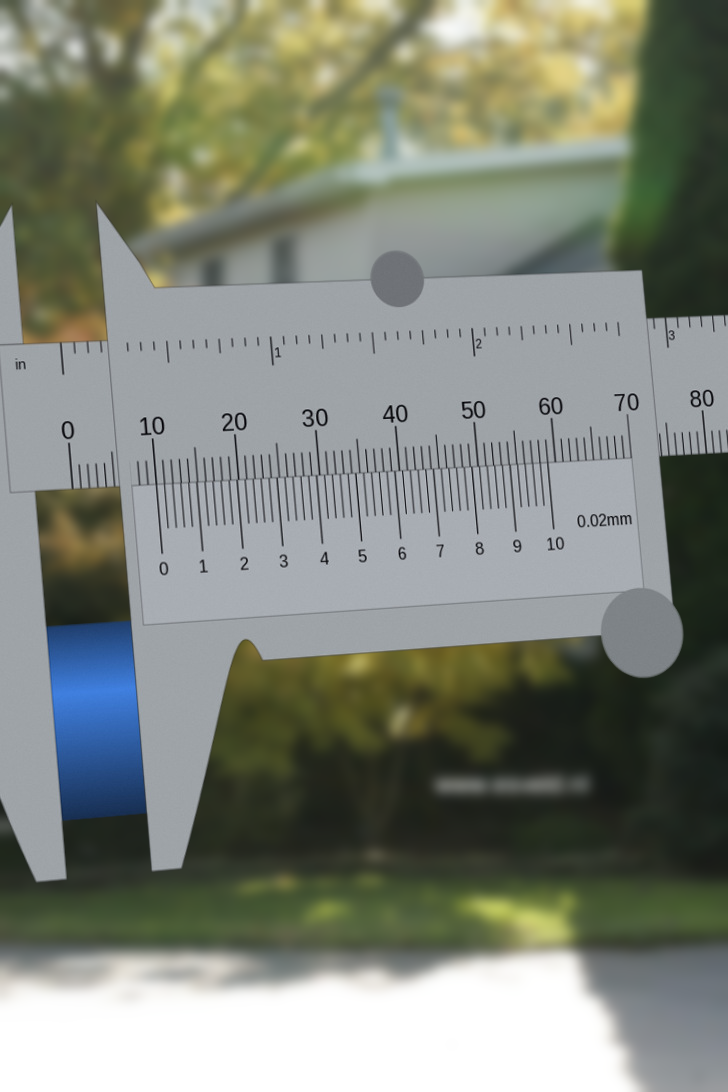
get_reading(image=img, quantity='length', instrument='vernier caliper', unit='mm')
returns 10.0 mm
